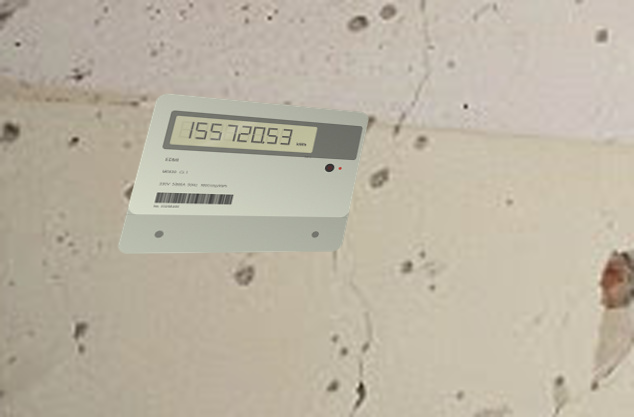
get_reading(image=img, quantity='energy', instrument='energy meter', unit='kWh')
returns 155720.53 kWh
